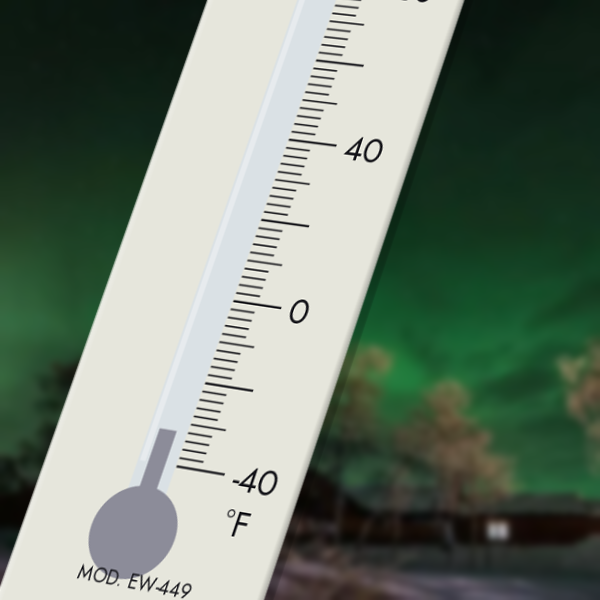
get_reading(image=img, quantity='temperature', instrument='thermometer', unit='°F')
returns -32 °F
